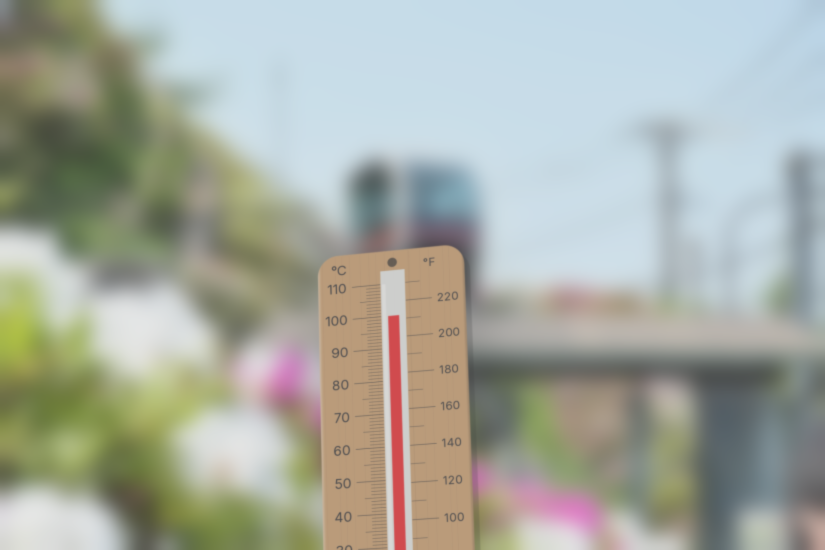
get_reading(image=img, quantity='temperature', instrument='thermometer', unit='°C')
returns 100 °C
